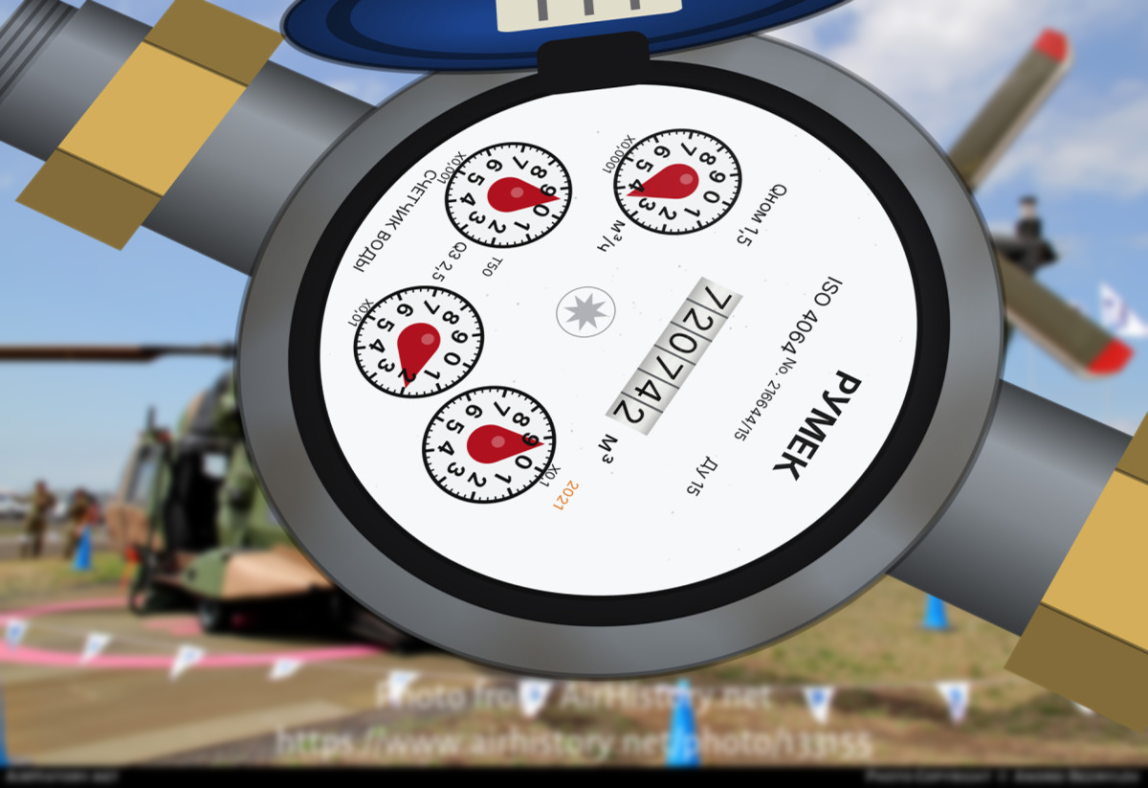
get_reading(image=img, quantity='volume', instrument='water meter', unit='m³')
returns 720741.9193 m³
